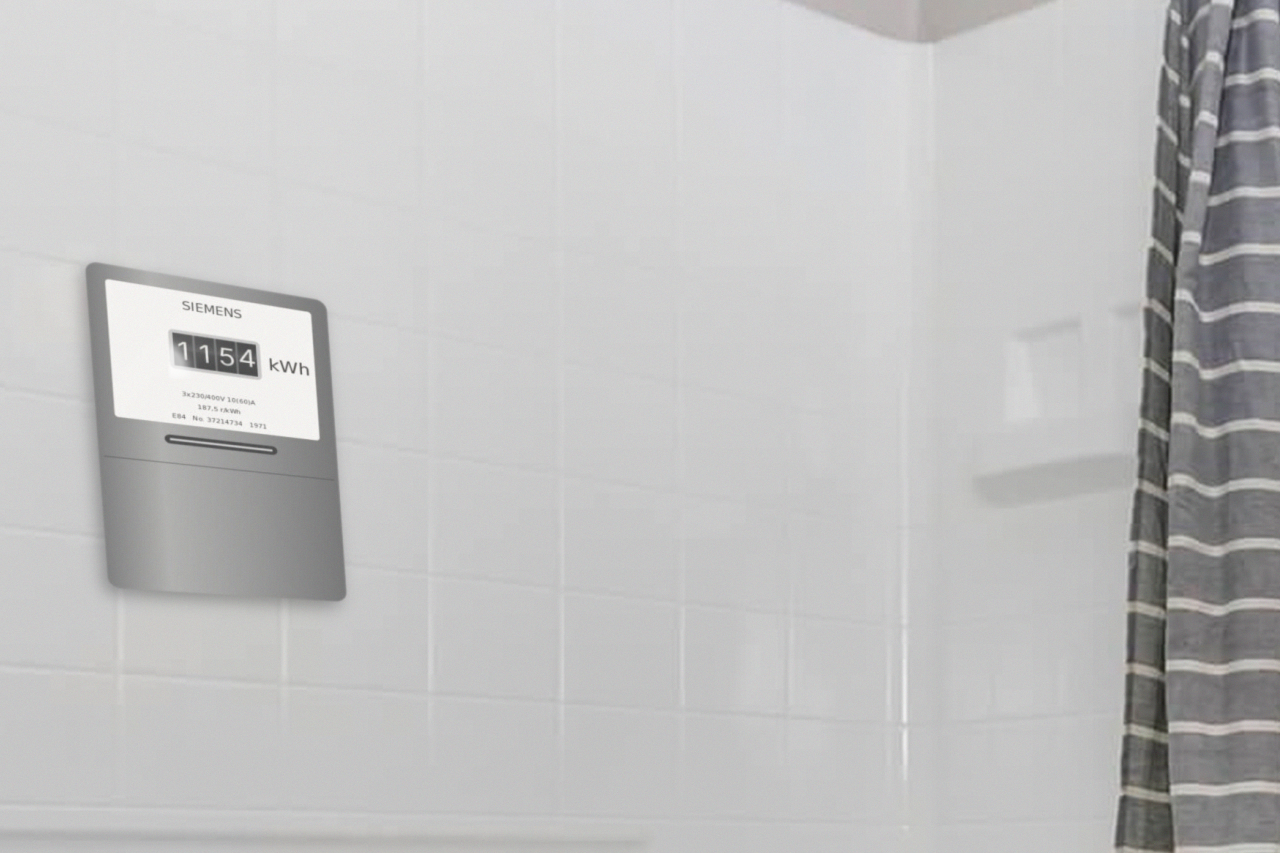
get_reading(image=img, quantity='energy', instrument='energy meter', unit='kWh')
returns 1154 kWh
